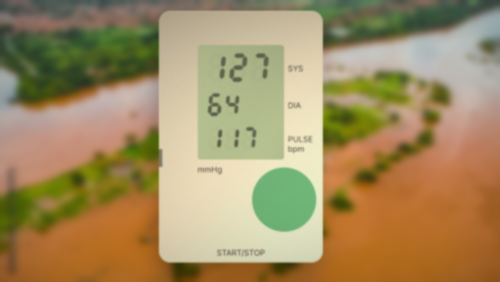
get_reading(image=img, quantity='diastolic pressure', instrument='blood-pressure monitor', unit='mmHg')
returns 64 mmHg
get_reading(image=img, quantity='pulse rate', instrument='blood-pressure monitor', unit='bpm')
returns 117 bpm
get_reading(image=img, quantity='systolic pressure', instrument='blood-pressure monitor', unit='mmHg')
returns 127 mmHg
